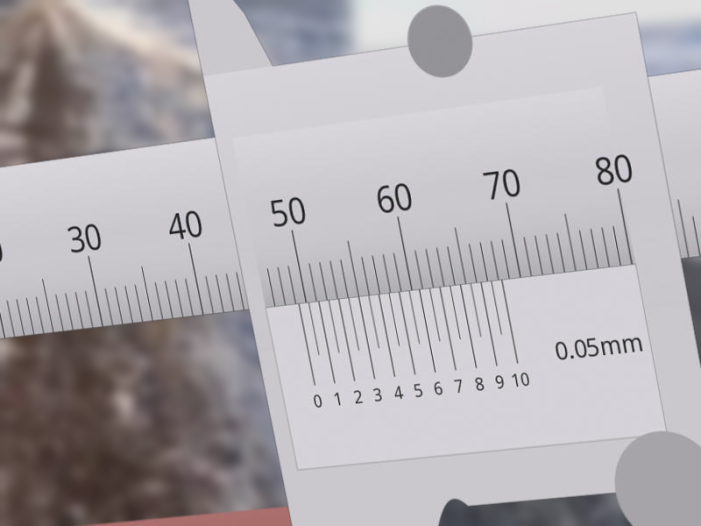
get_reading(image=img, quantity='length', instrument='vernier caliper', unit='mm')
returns 49.3 mm
